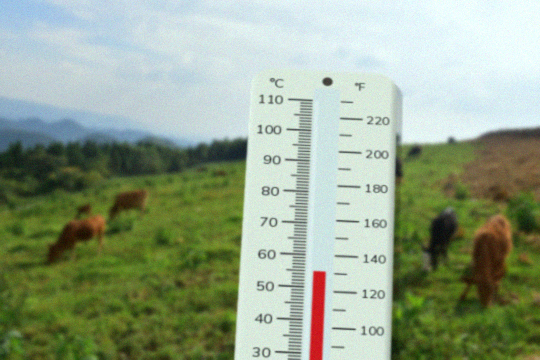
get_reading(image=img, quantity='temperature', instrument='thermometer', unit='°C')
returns 55 °C
